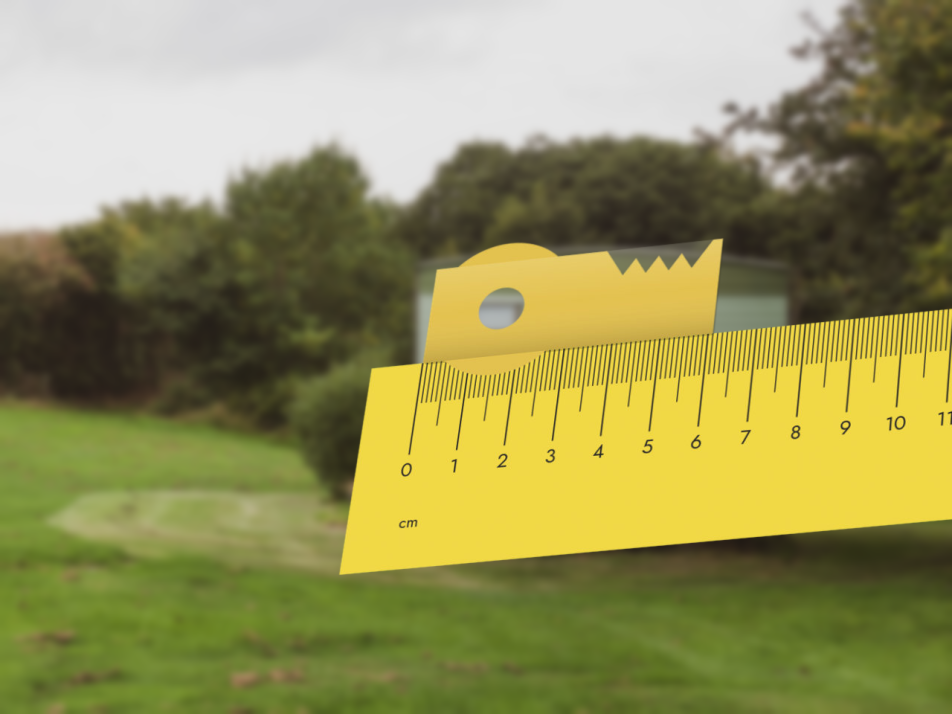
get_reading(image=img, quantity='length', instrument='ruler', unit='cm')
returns 6.1 cm
